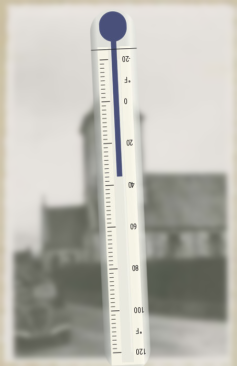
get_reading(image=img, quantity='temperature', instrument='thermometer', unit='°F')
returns 36 °F
